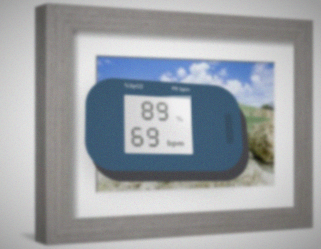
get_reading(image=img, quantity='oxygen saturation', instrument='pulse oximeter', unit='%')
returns 89 %
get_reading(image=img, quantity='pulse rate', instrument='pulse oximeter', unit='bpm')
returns 69 bpm
